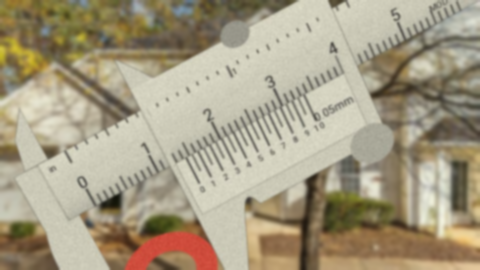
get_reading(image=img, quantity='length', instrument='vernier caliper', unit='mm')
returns 14.5 mm
